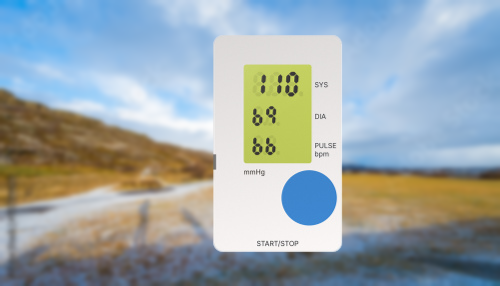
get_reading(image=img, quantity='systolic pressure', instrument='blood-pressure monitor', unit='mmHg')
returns 110 mmHg
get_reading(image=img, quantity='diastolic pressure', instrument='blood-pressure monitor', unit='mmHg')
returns 69 mmHg
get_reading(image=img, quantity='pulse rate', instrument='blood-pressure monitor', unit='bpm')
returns 66 bpm
